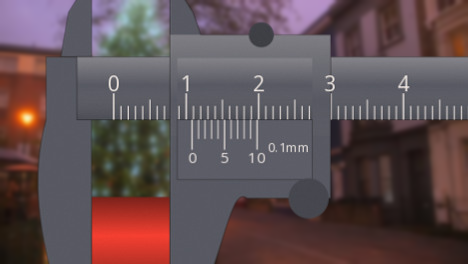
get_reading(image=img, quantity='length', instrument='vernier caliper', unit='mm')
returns 10.8 mm
